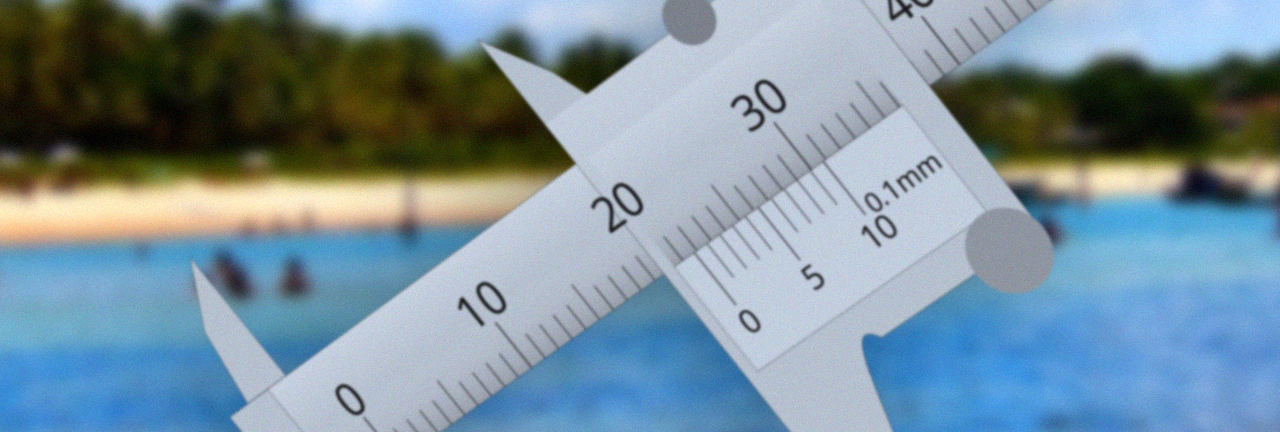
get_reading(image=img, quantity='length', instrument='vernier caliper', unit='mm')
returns 21.8 mm
